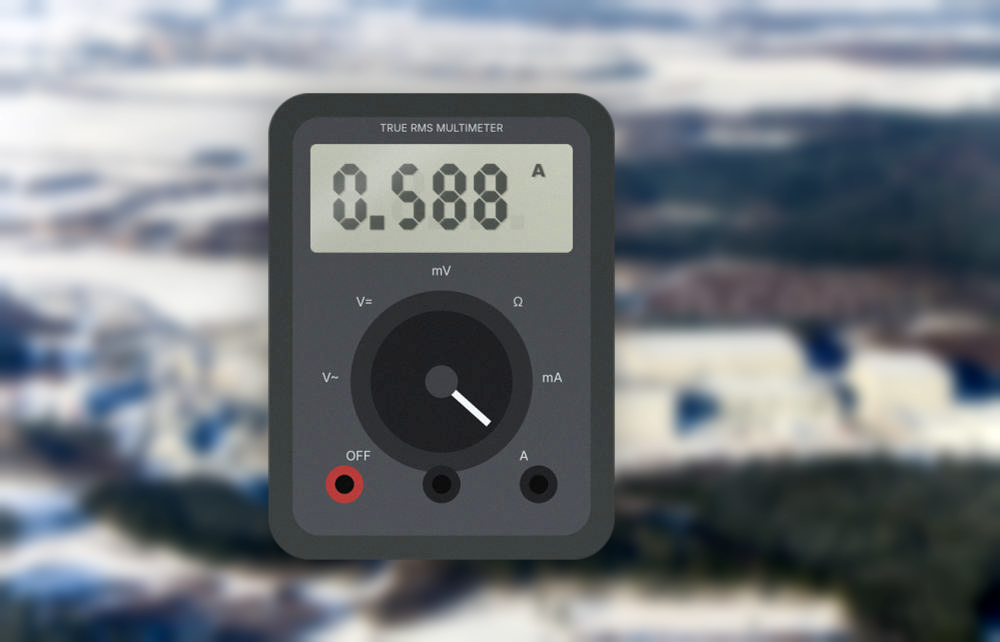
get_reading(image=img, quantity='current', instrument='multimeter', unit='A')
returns 0.588 A
